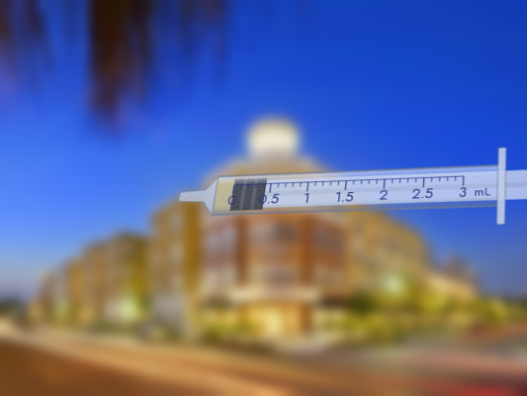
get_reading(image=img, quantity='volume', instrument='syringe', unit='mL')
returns 0 mL
